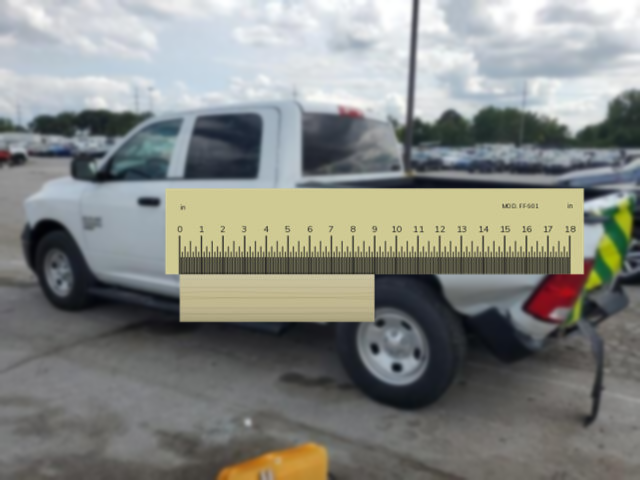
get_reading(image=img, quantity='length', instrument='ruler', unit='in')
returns 9 in
